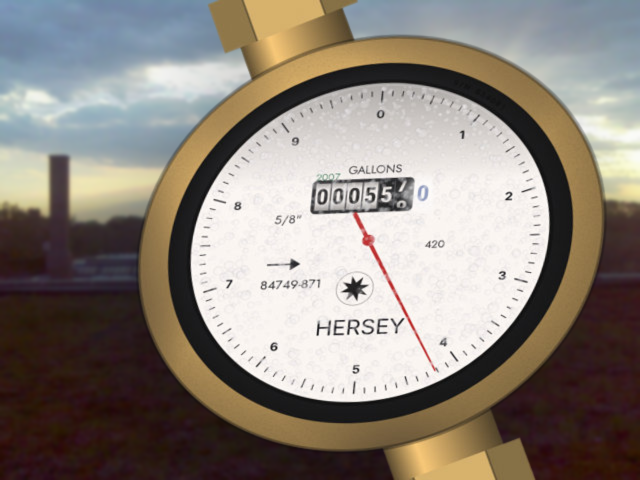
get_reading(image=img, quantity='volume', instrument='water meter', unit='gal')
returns 5574.2 gal
